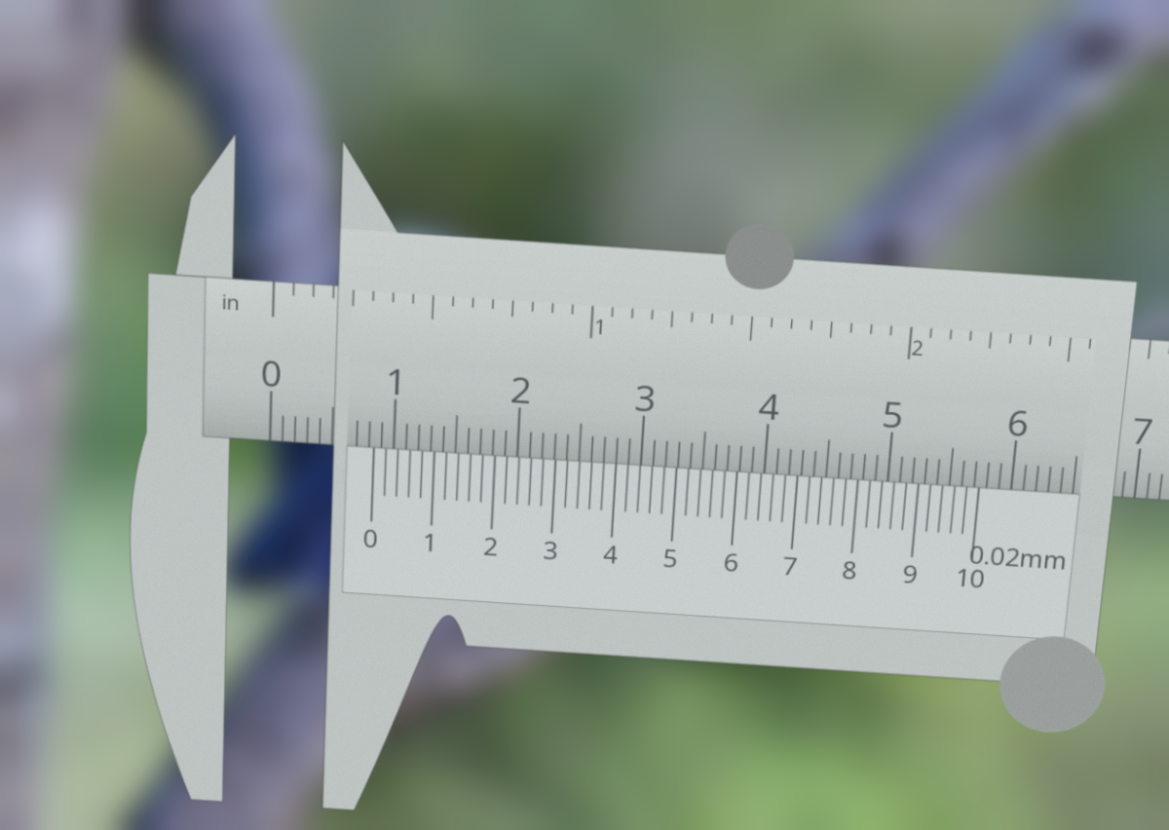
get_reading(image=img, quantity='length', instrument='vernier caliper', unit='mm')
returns 8.4 mm
